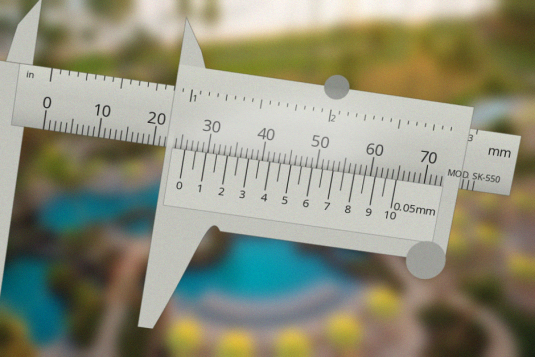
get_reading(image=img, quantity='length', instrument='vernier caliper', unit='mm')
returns 25.8 mm
